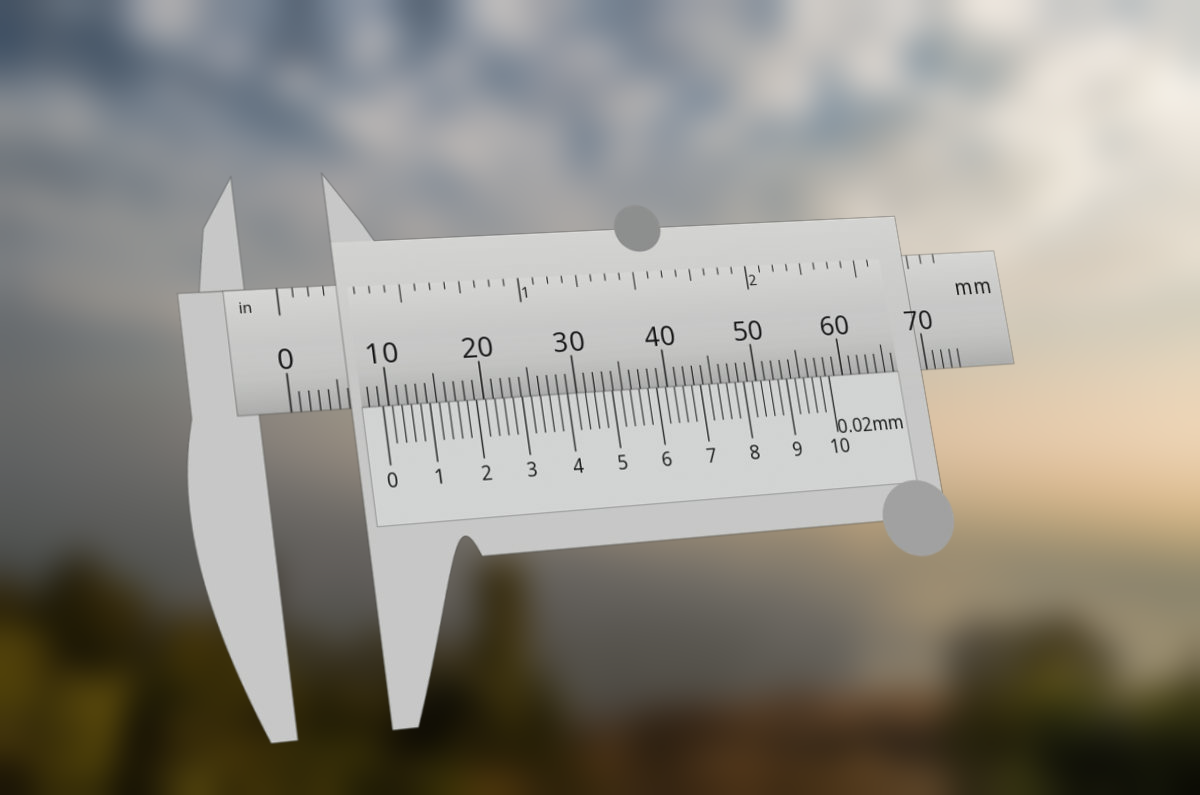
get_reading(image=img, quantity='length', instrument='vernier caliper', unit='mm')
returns 9.4 mm
